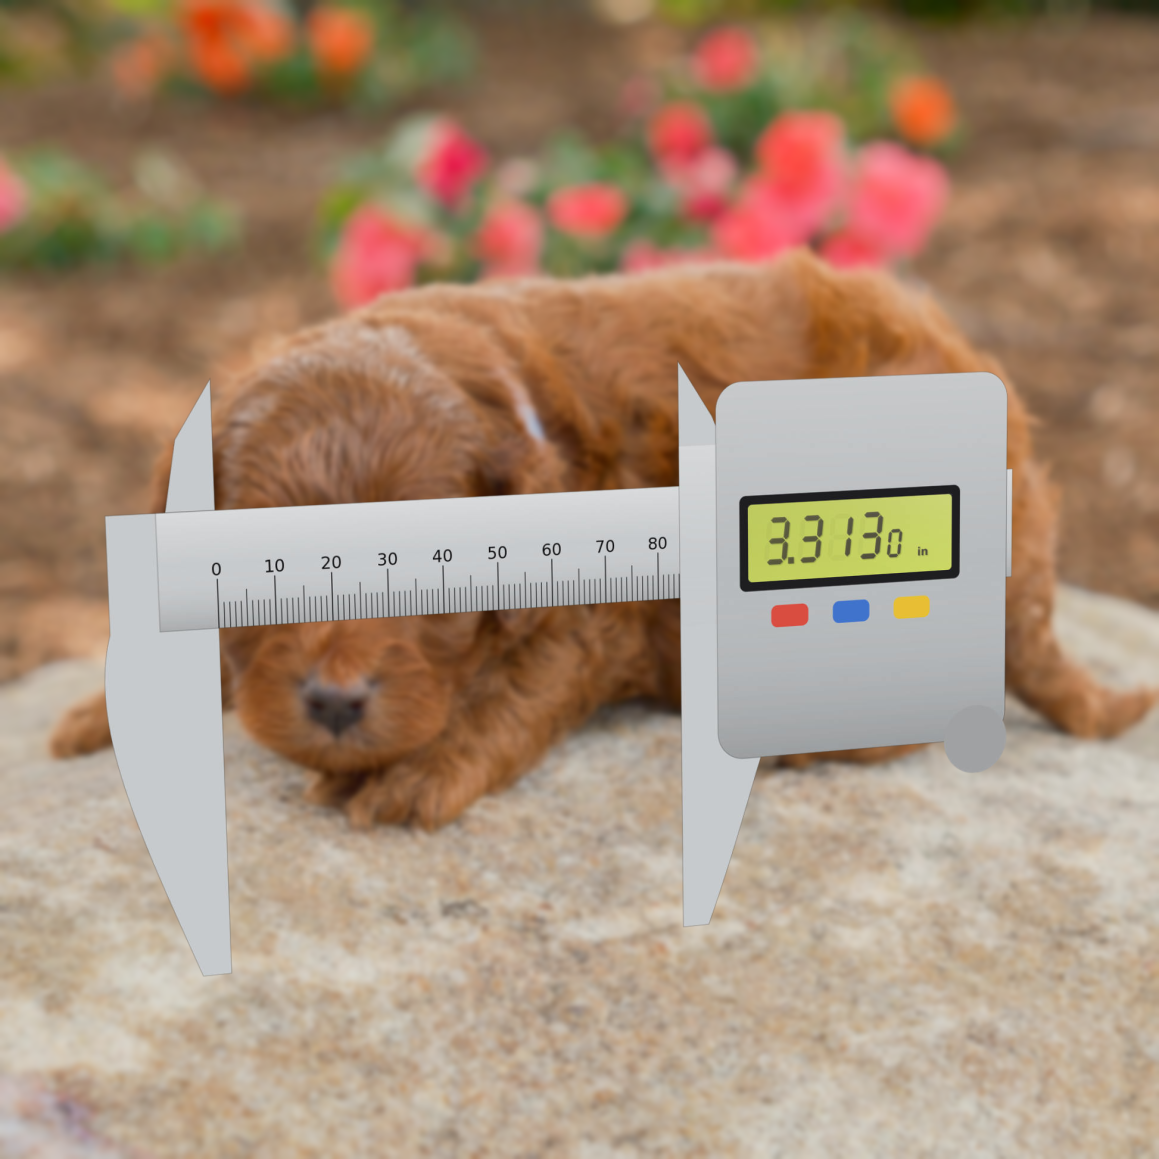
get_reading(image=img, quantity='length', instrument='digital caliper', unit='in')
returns 3.3130 in
